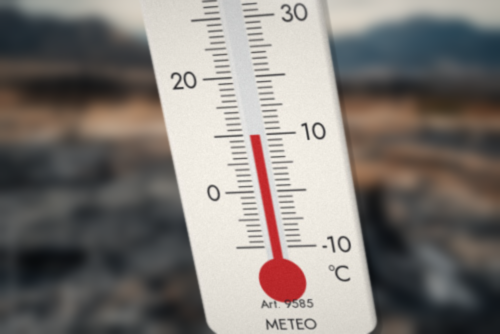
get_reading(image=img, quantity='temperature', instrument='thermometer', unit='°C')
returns 10 °C
